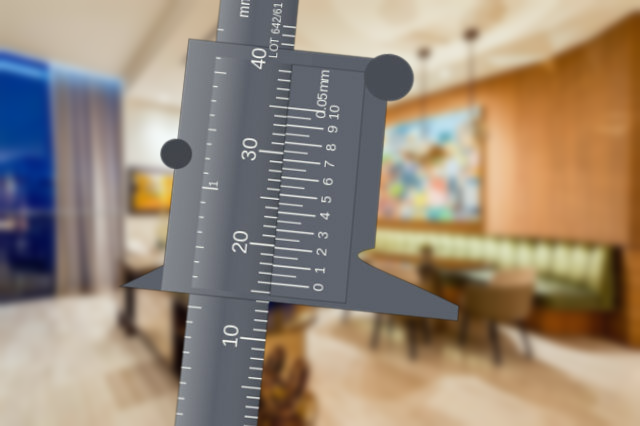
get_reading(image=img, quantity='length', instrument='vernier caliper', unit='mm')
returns 16.0 mm
